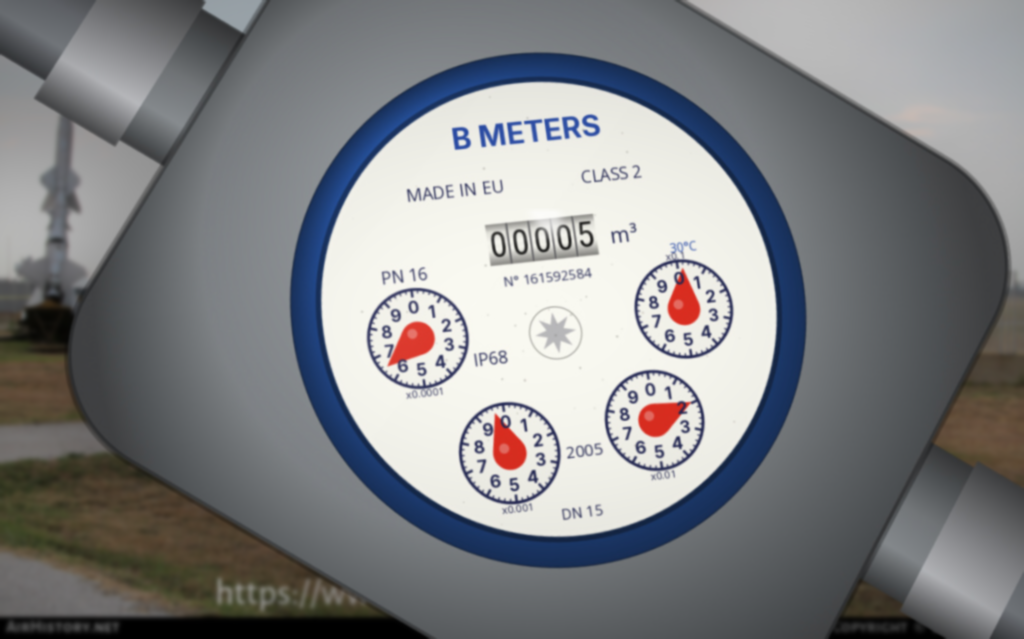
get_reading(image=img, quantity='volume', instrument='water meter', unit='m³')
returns 5.0196 m³
